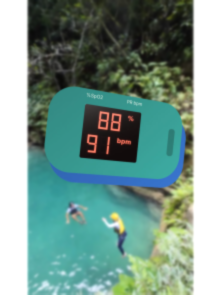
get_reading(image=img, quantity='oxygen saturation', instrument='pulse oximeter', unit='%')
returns 88 %
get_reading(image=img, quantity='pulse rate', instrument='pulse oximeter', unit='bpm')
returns 91 bpm
